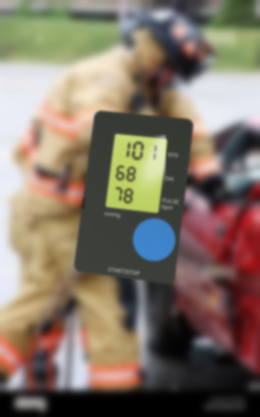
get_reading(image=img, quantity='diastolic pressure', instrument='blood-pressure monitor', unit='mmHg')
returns 68 mmHg
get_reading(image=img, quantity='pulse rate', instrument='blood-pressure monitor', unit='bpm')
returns 78 bpm
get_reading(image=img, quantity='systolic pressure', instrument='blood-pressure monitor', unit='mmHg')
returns 101 mmHg
